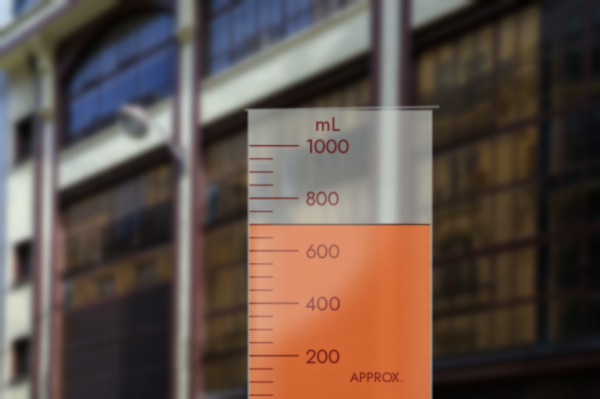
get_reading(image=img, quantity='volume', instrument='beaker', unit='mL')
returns 700 mL
